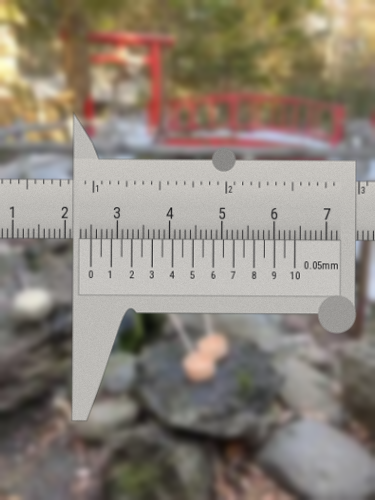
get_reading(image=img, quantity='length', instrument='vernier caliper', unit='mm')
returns 25.0 mm
